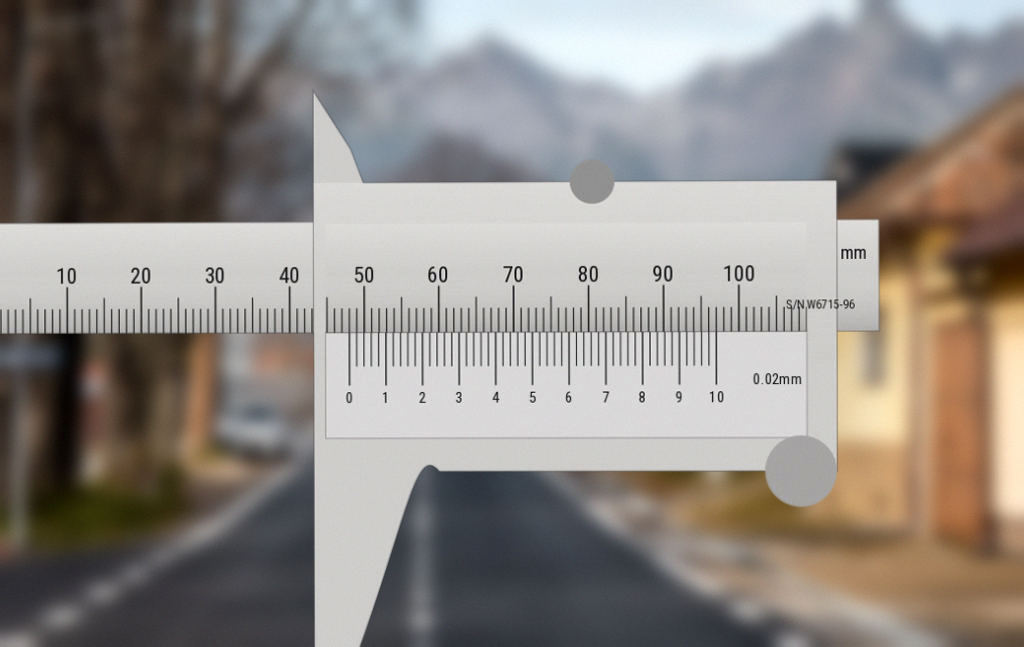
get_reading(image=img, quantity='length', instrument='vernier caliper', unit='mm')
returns 48.0 mm
